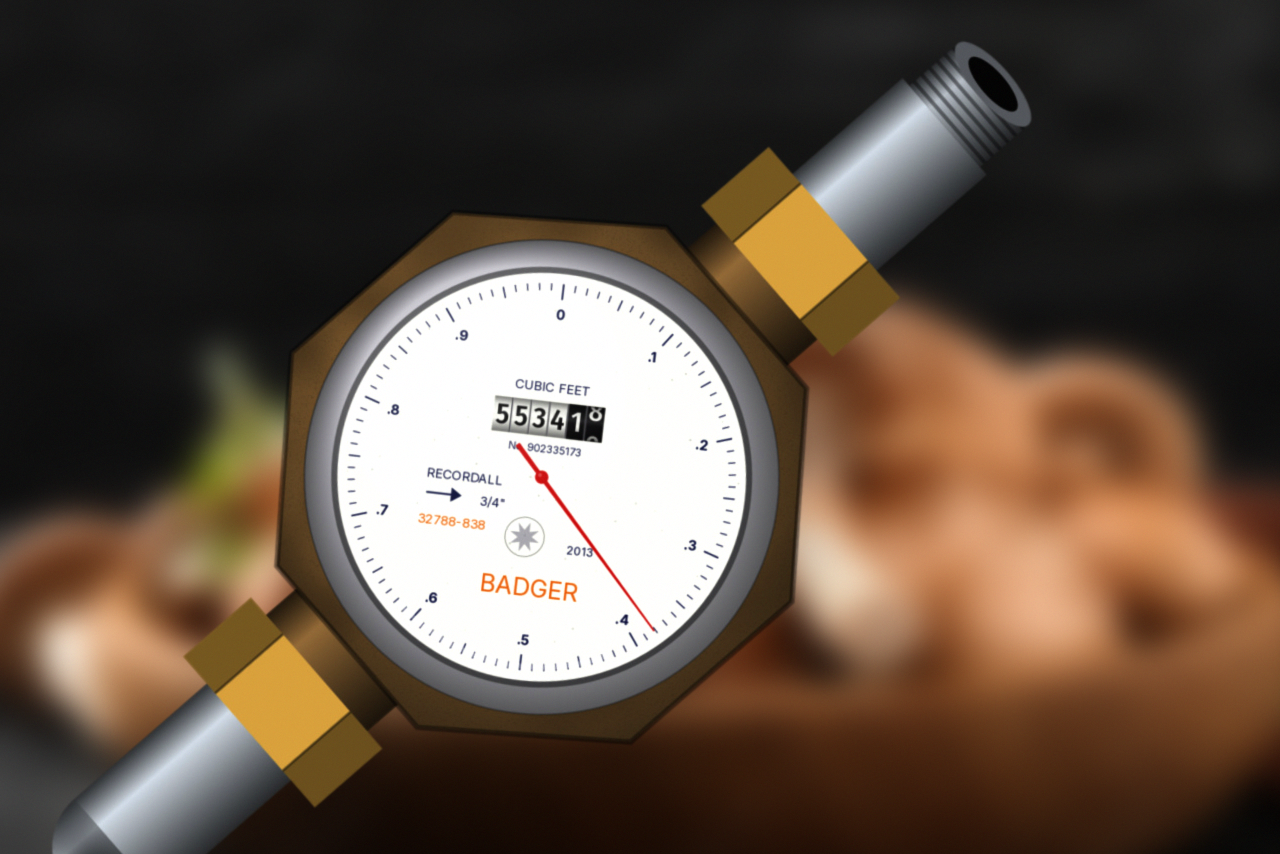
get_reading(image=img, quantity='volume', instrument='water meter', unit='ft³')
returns 553418.38 ft³
